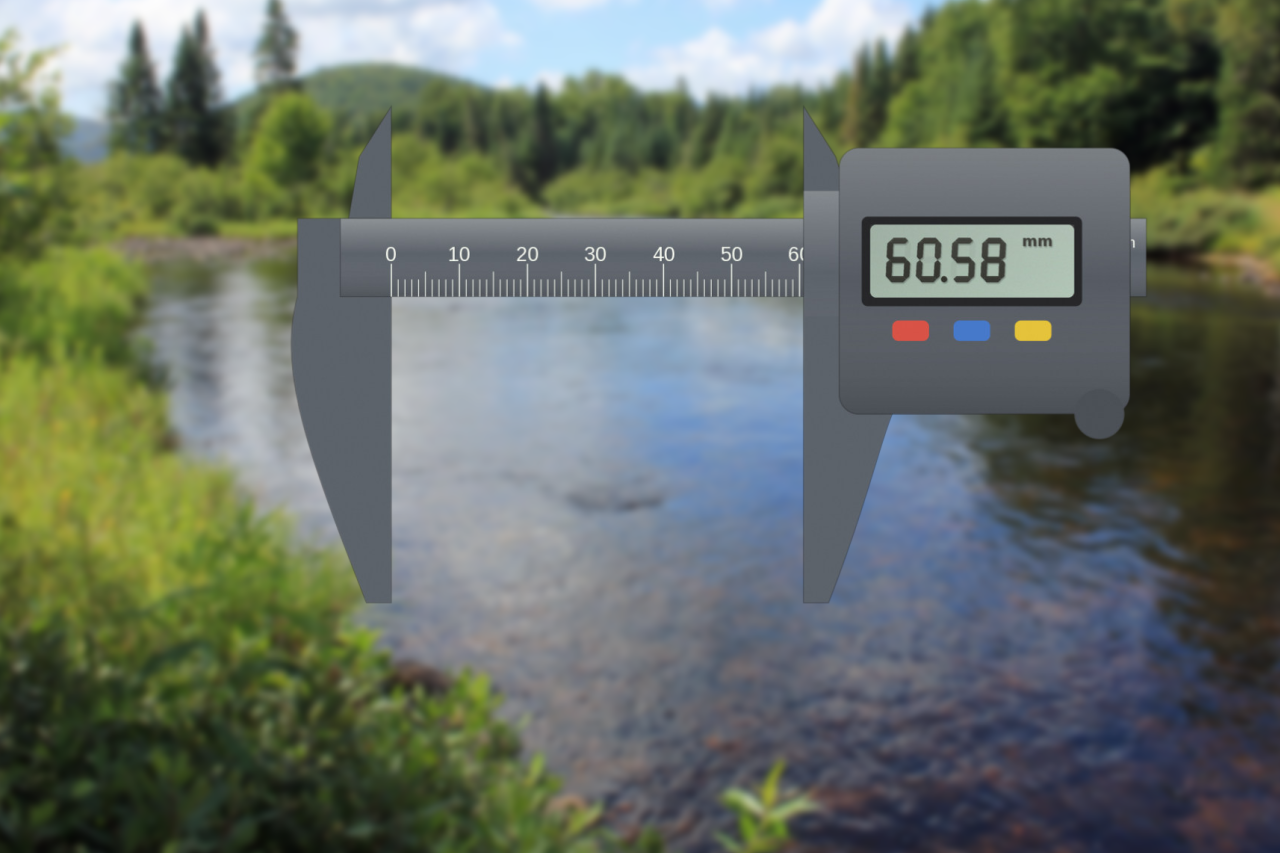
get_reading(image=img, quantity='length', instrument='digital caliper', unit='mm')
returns 60.58 mm
